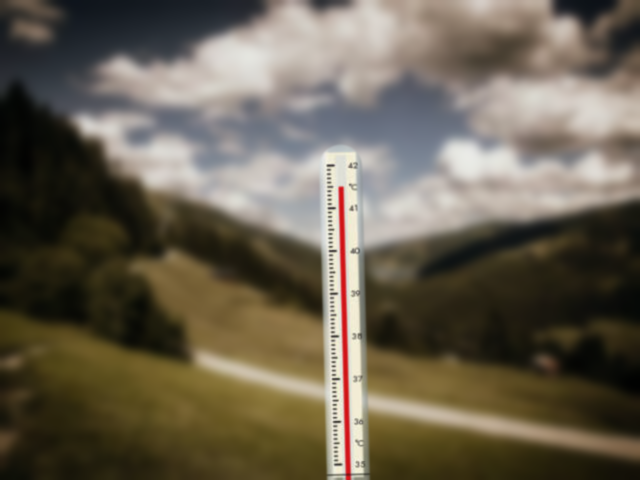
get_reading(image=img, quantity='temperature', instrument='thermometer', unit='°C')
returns 41.5 °C
